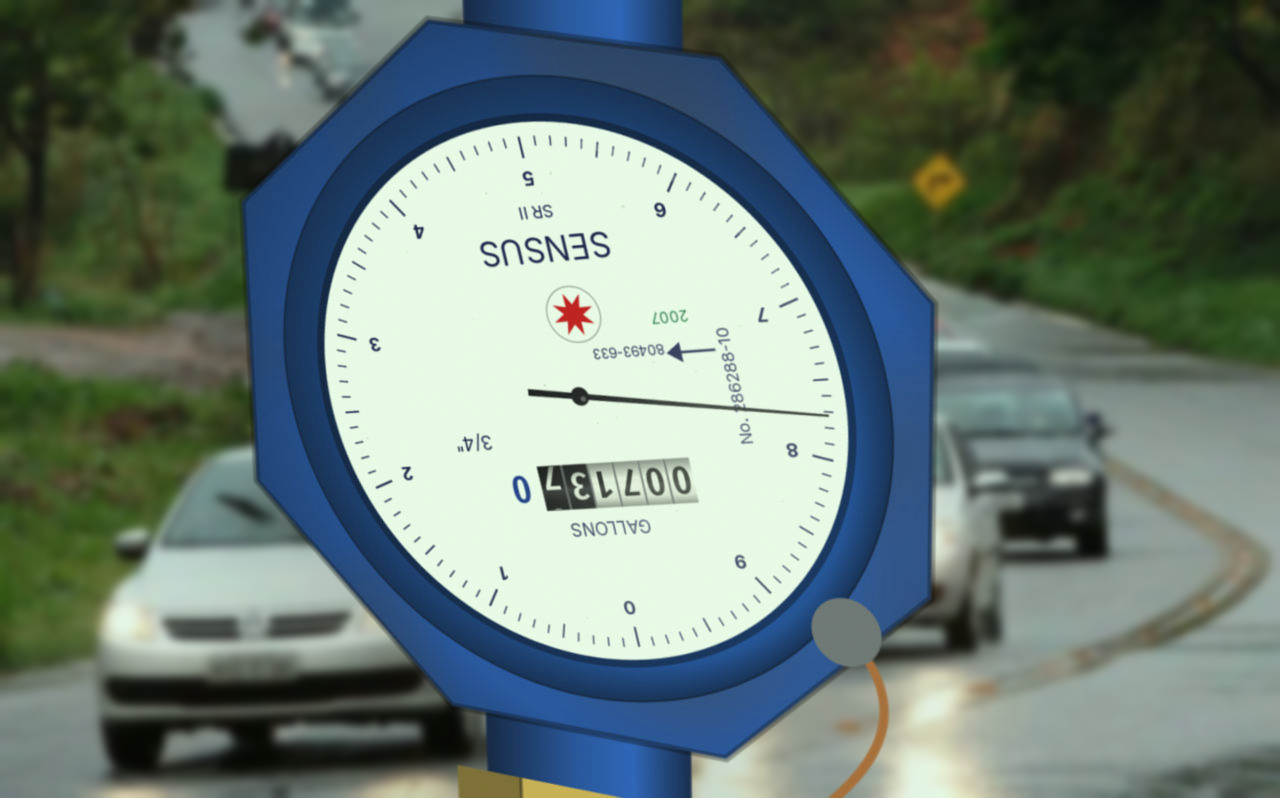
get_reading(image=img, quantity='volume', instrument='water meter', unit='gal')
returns 71367.7 gal
